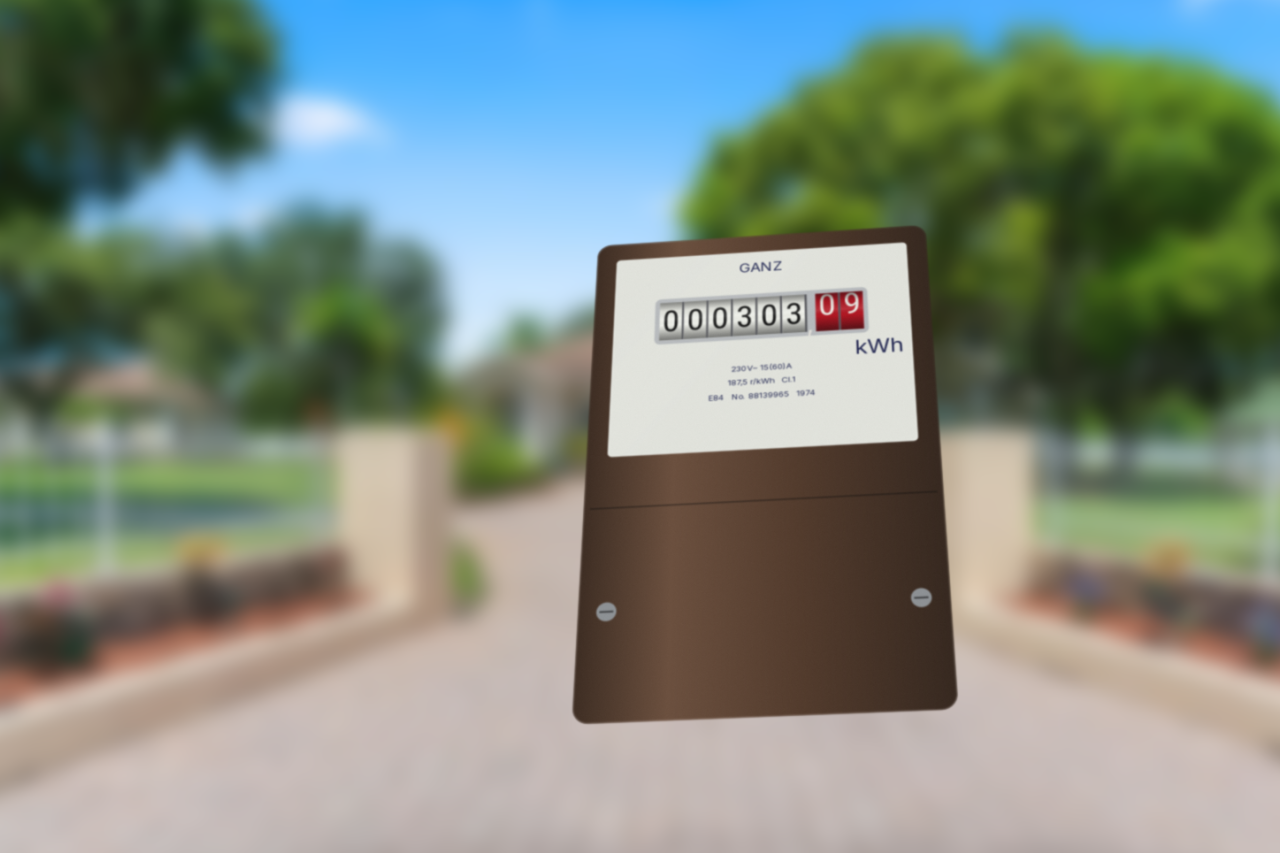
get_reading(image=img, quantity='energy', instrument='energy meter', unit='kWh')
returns 303.09 kWh
